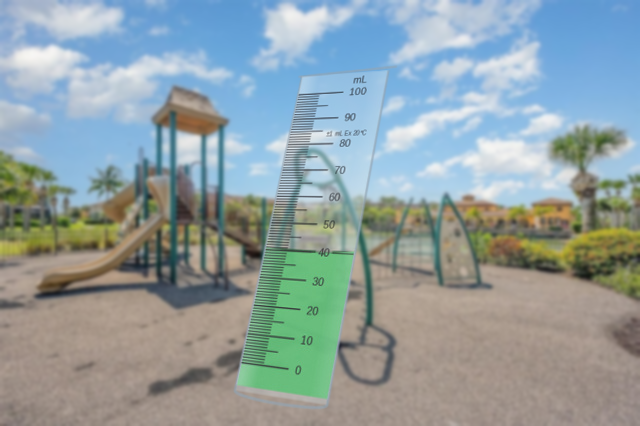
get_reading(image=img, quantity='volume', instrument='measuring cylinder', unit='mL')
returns 40 mL
